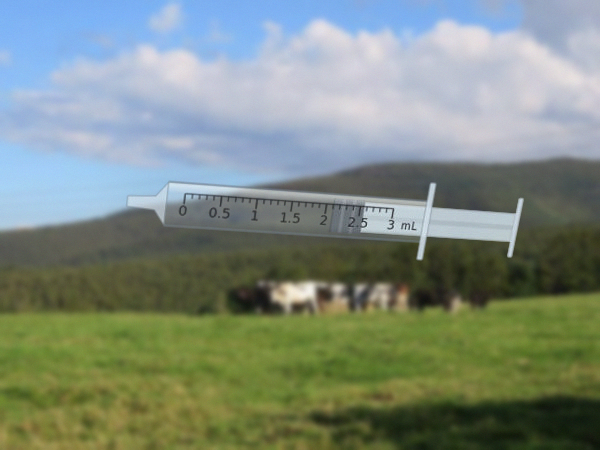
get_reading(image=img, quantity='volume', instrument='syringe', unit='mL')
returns 2.1 mL
